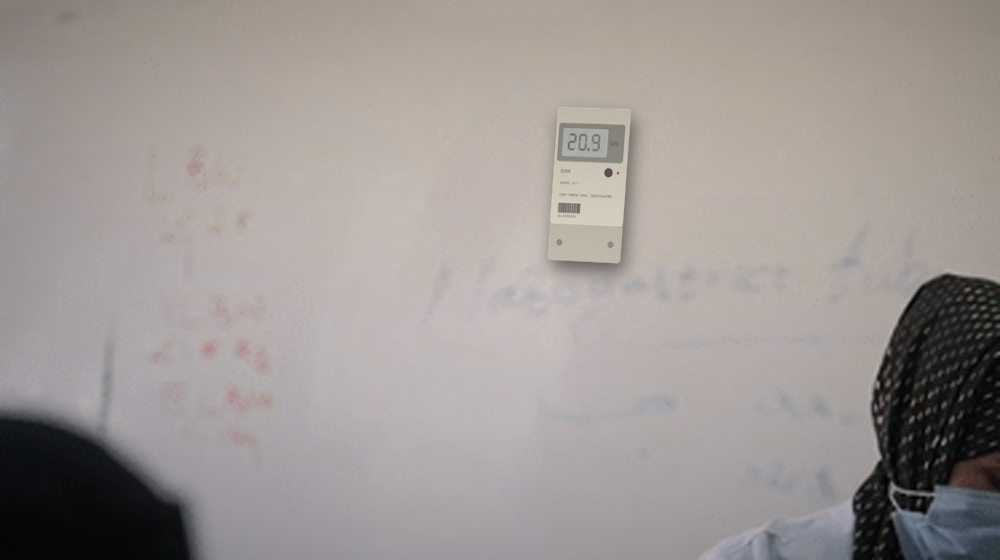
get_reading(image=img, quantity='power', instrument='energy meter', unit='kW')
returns 20.9 kW
